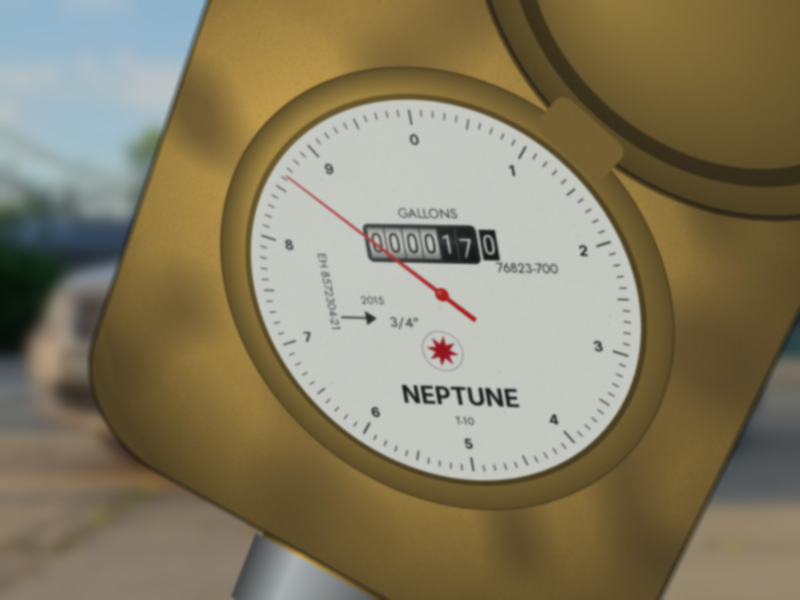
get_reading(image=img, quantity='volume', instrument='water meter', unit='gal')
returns 168.6 gal
